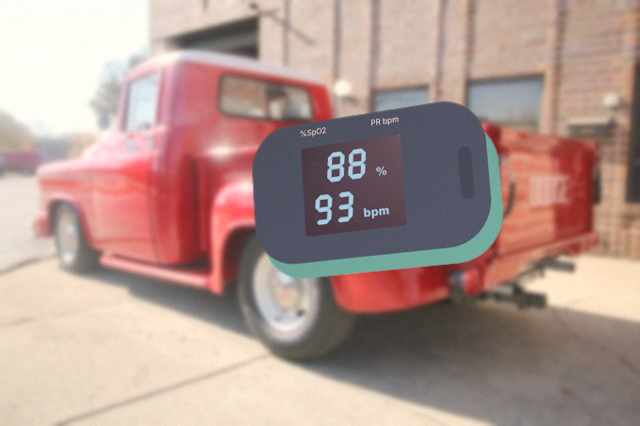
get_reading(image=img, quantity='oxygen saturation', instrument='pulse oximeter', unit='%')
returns 88 %
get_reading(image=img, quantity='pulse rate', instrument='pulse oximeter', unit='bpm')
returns 93 bpm
